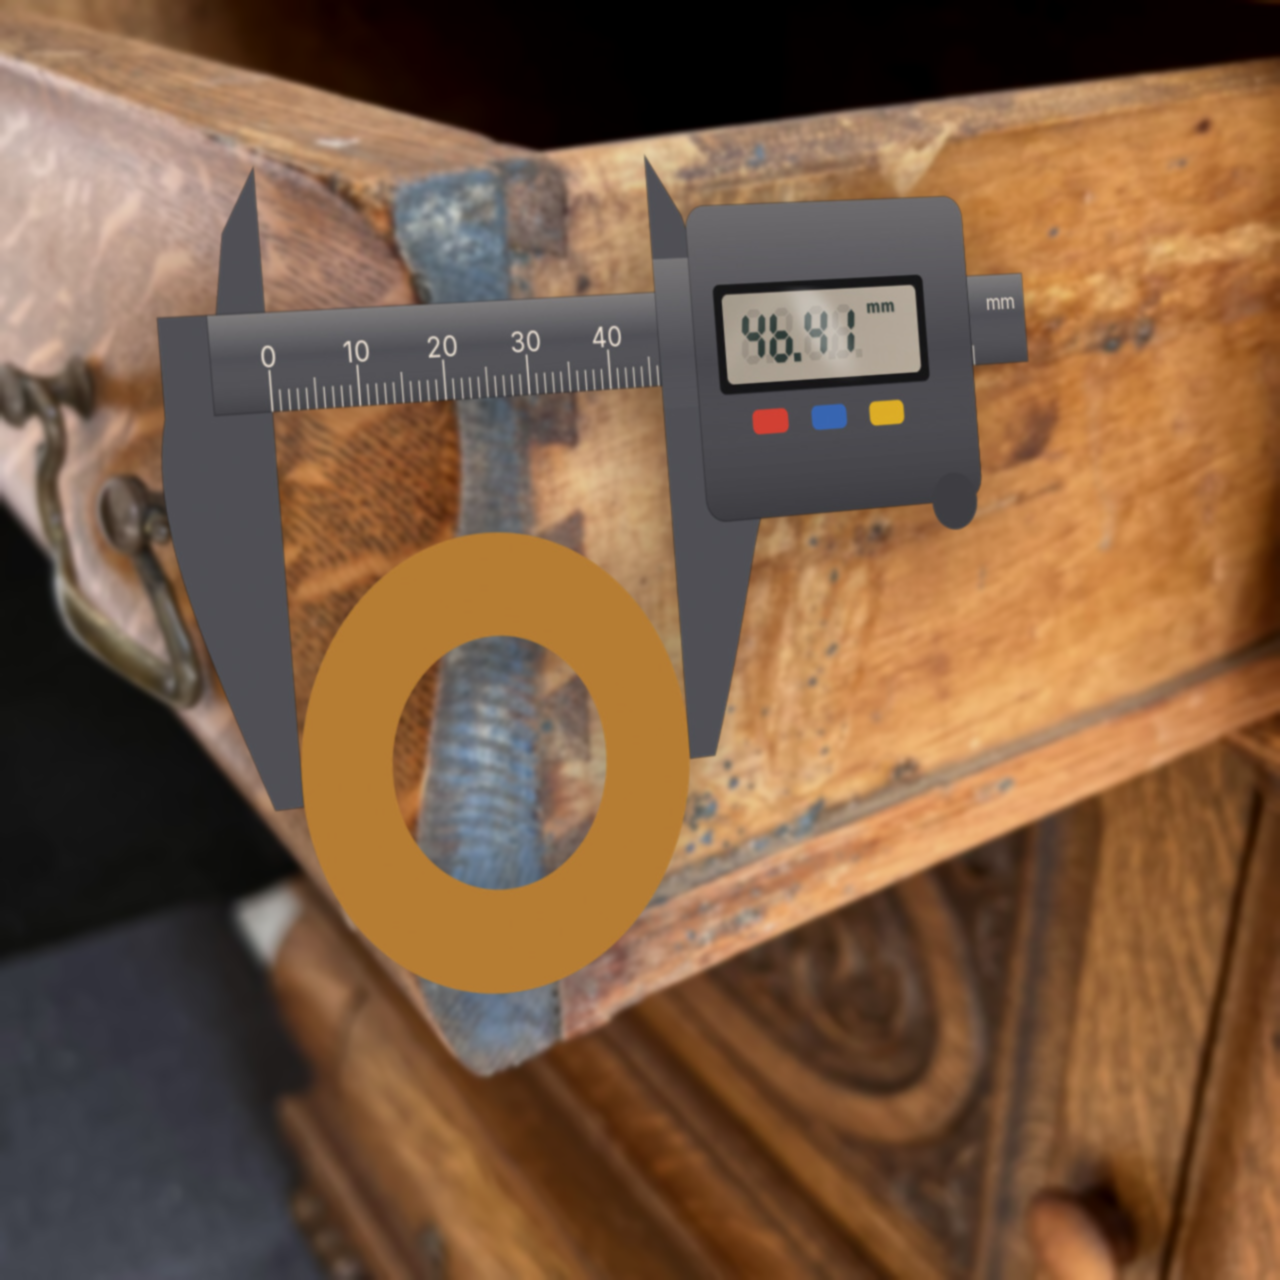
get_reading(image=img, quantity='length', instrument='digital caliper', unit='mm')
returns 46.41 mm
